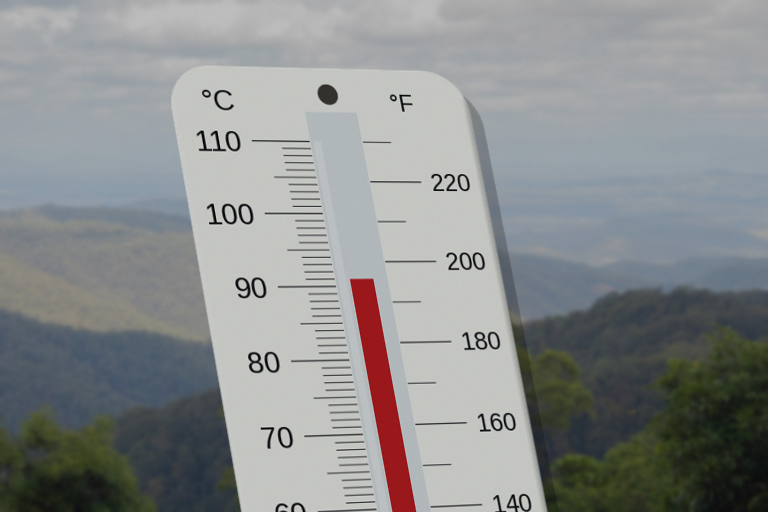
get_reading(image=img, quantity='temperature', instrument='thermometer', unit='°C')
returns 91 °C
